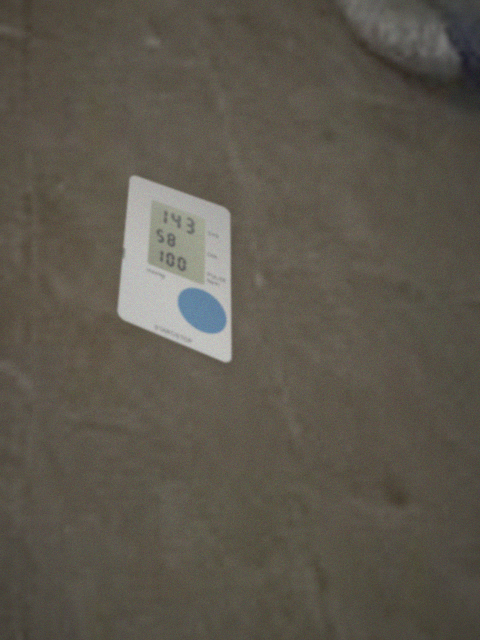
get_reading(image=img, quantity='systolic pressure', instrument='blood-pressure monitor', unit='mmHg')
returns 143 mmHg
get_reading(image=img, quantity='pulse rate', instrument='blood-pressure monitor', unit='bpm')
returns 100 bpm
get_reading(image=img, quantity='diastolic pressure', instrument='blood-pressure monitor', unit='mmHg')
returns 58 mmHg
